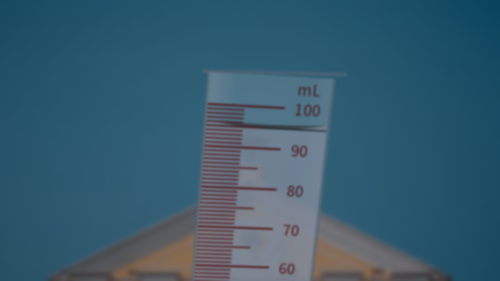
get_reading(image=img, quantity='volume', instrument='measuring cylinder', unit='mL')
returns 95 mL
